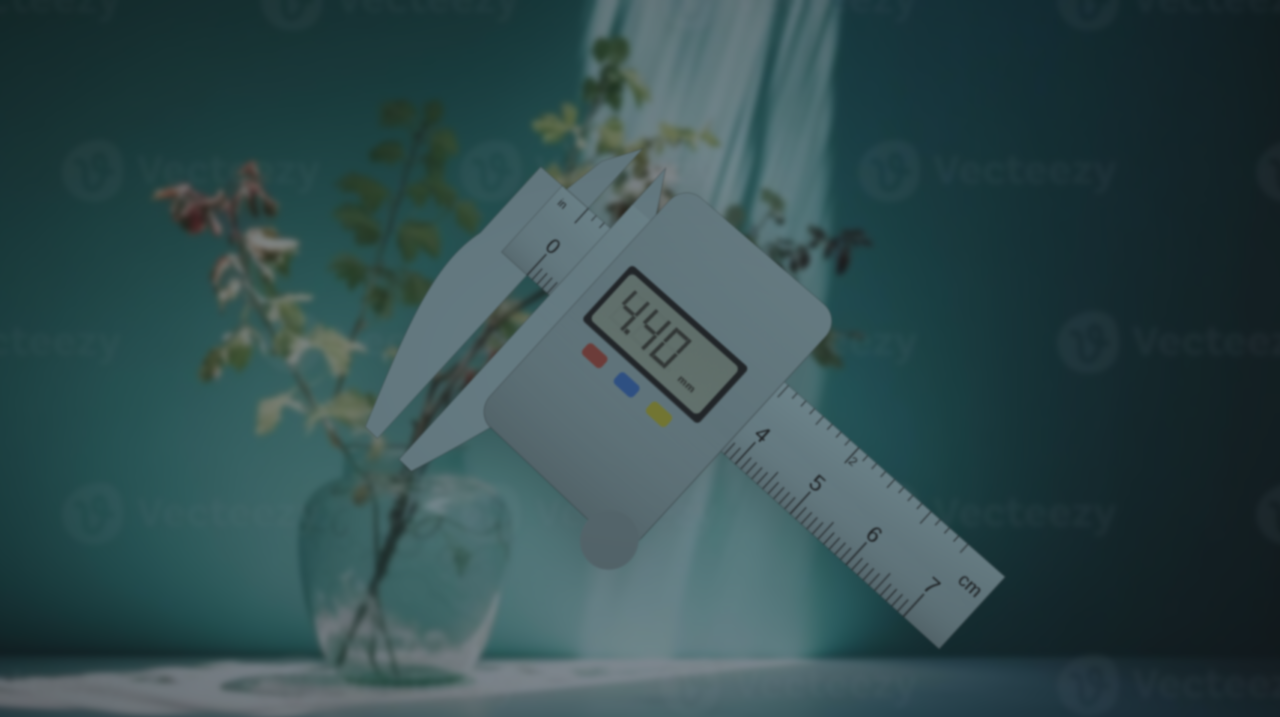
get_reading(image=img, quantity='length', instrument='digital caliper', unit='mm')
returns 4.40 mm
